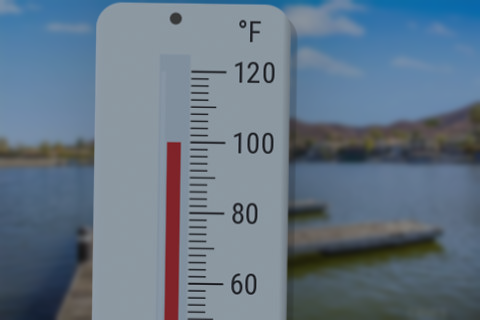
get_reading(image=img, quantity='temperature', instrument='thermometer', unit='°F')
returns 100 °F
